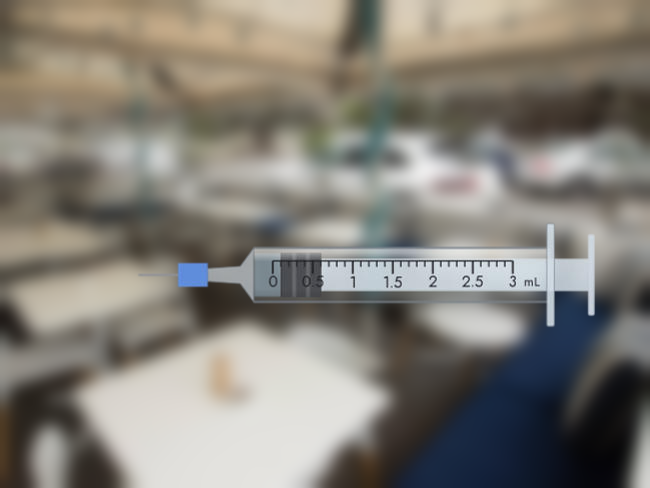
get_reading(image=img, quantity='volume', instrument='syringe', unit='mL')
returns 0.1 mL
